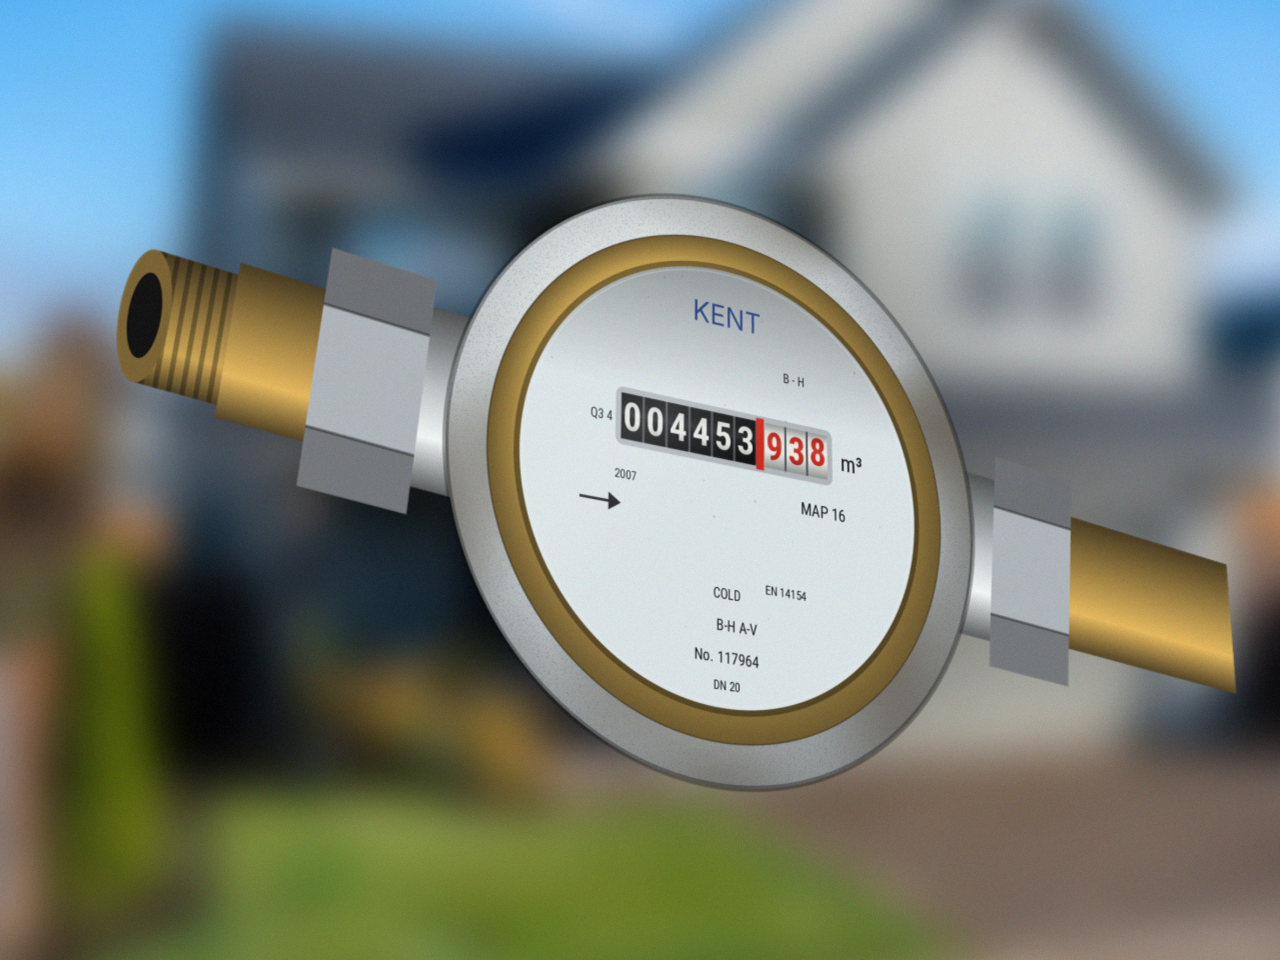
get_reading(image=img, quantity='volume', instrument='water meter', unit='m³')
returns 4453.938 m³
